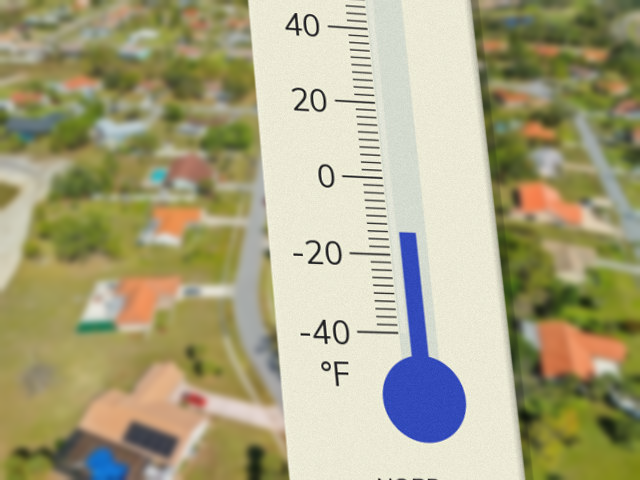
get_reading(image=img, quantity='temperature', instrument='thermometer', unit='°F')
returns -14 °F
